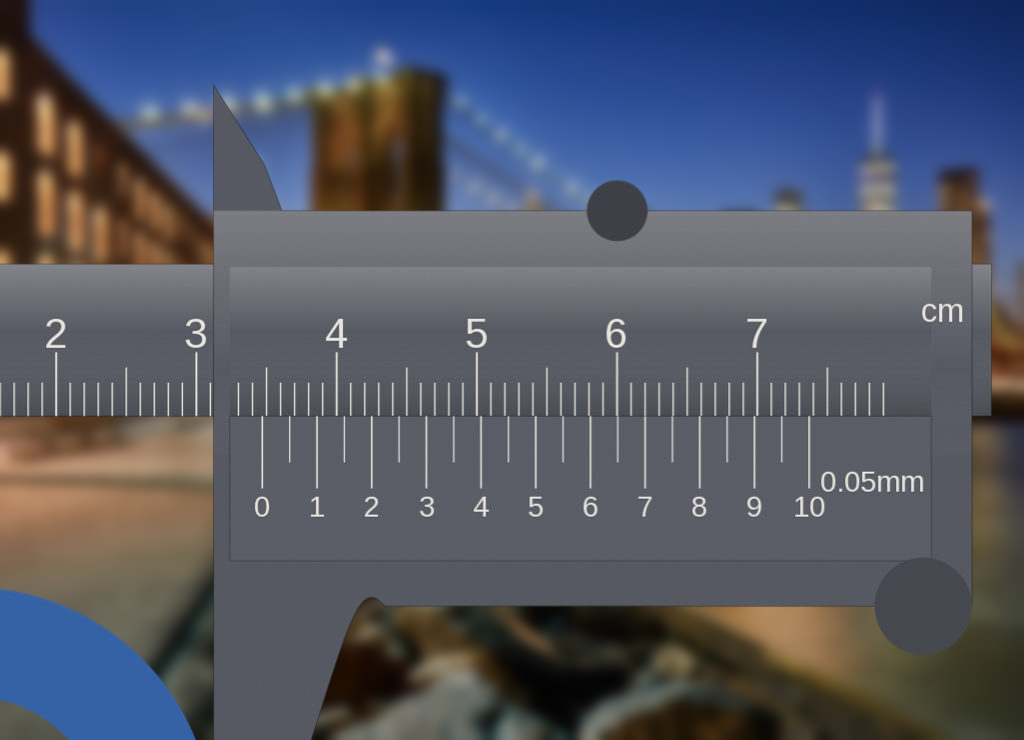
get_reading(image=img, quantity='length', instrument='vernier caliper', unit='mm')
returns 34.7 mm
